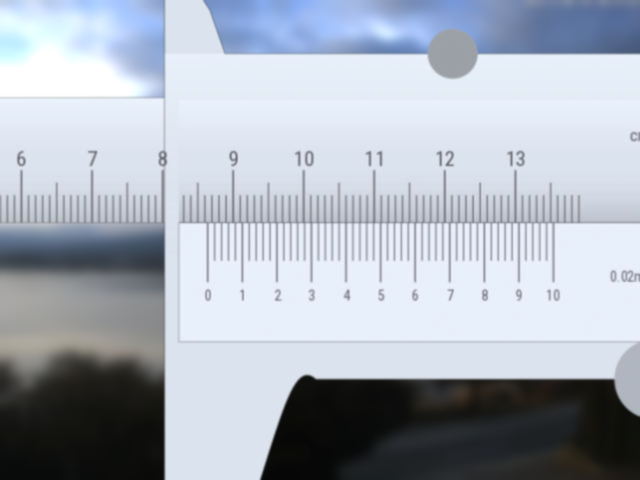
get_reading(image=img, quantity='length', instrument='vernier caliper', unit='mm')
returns 86.4 mm
